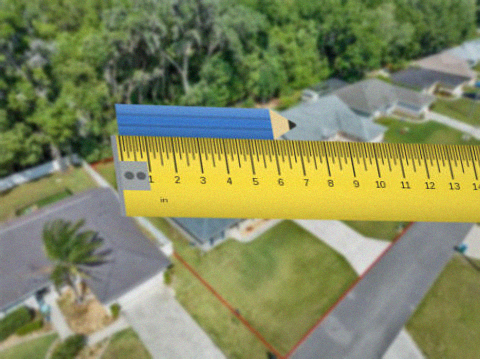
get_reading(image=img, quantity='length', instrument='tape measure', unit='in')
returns 7 in
